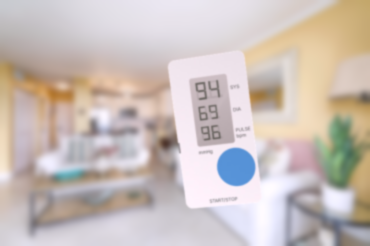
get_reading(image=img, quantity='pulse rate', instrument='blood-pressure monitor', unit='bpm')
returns 96 bpm
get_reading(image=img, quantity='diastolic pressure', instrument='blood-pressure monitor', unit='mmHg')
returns 69 mmHg
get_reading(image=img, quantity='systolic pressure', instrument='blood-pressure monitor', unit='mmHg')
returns 94 mmHg
